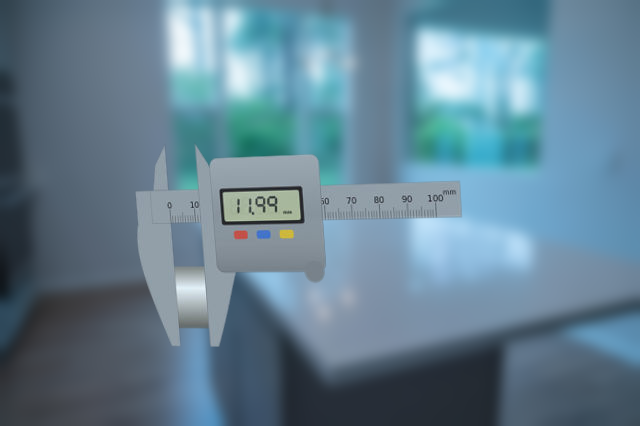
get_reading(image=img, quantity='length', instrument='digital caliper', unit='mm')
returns 11.99 mm
